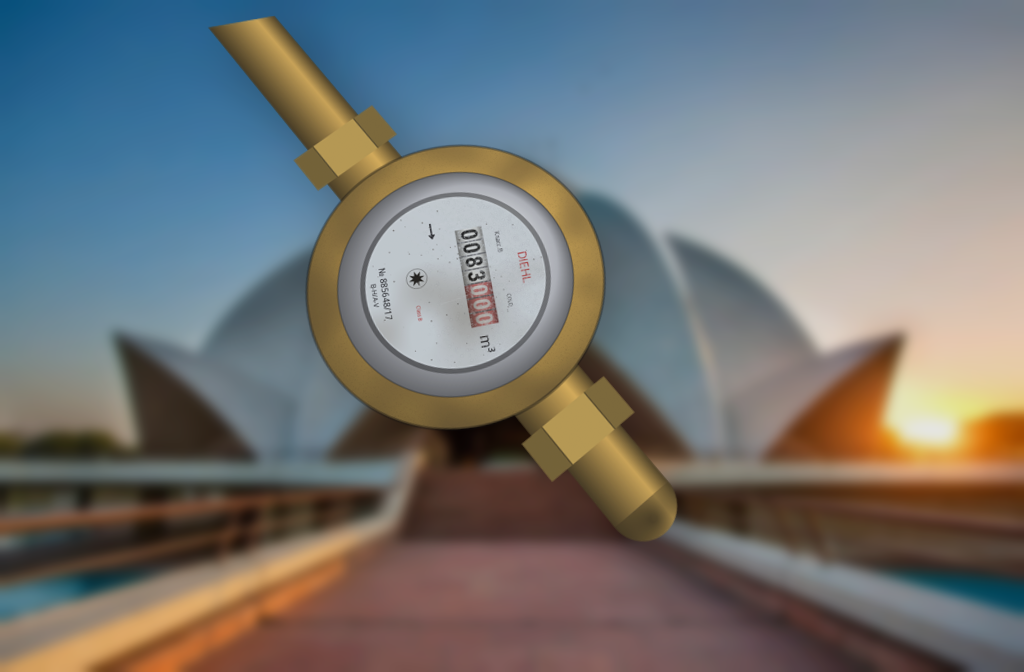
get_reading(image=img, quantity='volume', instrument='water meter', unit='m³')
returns 83.000 m³
